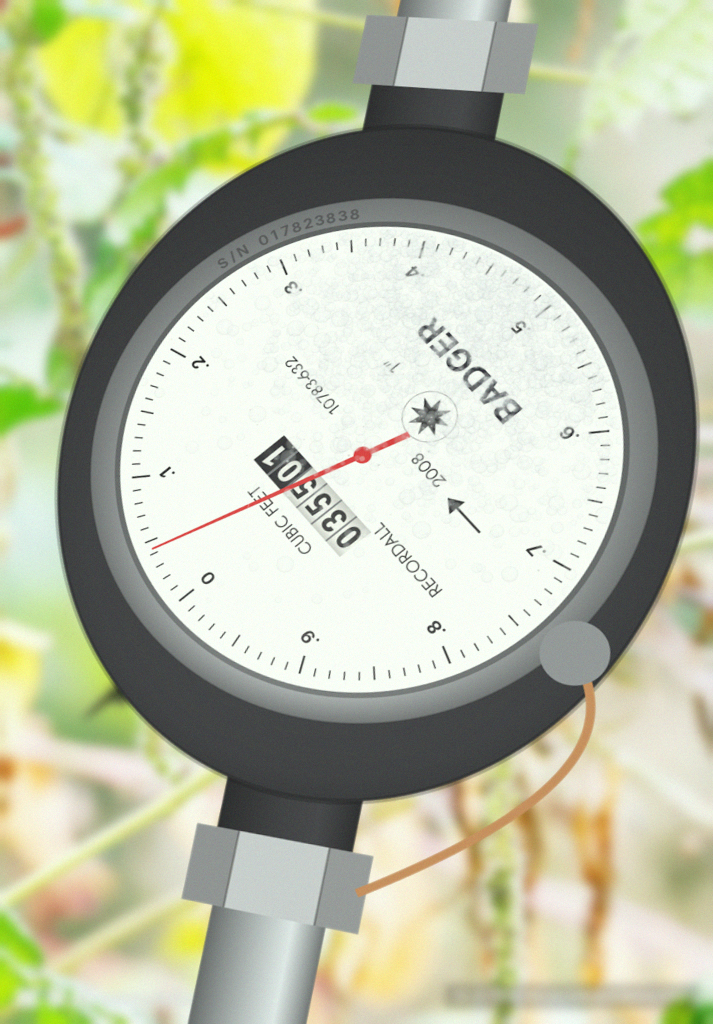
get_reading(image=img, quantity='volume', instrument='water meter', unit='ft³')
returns 35501.04 ft³
